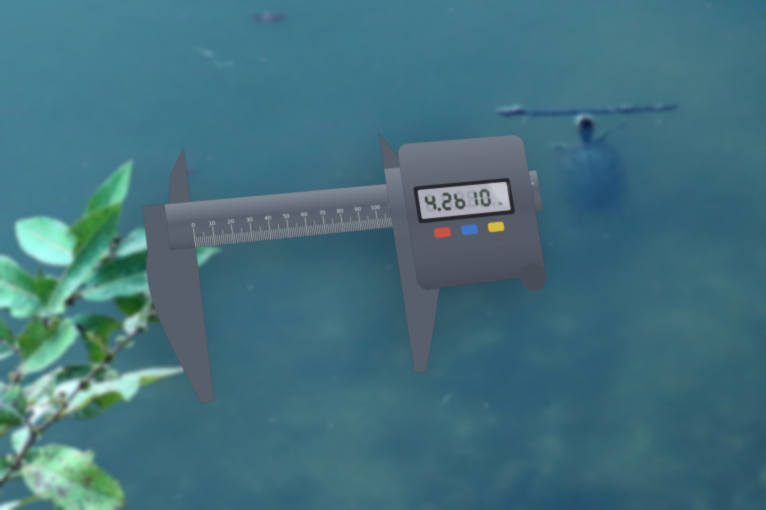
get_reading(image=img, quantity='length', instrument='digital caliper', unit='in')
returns 4.2610 in
